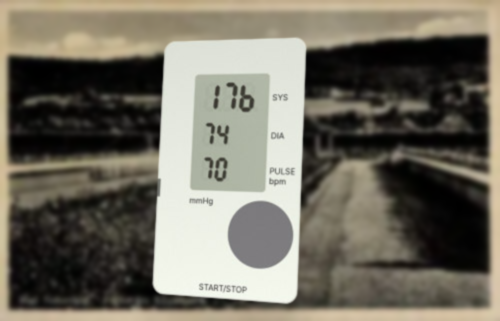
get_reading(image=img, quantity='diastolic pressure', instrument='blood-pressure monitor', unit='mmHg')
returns 74 mmHg
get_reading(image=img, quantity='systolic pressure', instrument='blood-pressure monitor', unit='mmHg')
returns 176 mmHg
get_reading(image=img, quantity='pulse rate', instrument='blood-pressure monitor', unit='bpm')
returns 70 bpm
